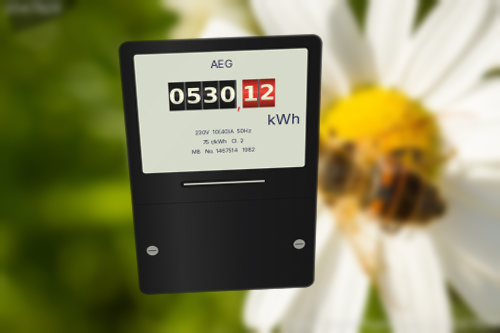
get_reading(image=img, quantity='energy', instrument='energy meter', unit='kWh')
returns 530.12 kWh
